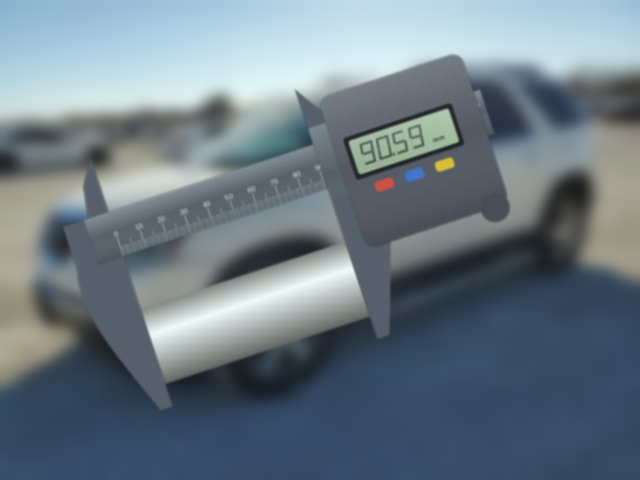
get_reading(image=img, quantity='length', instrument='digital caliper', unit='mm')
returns 90.59 mm
